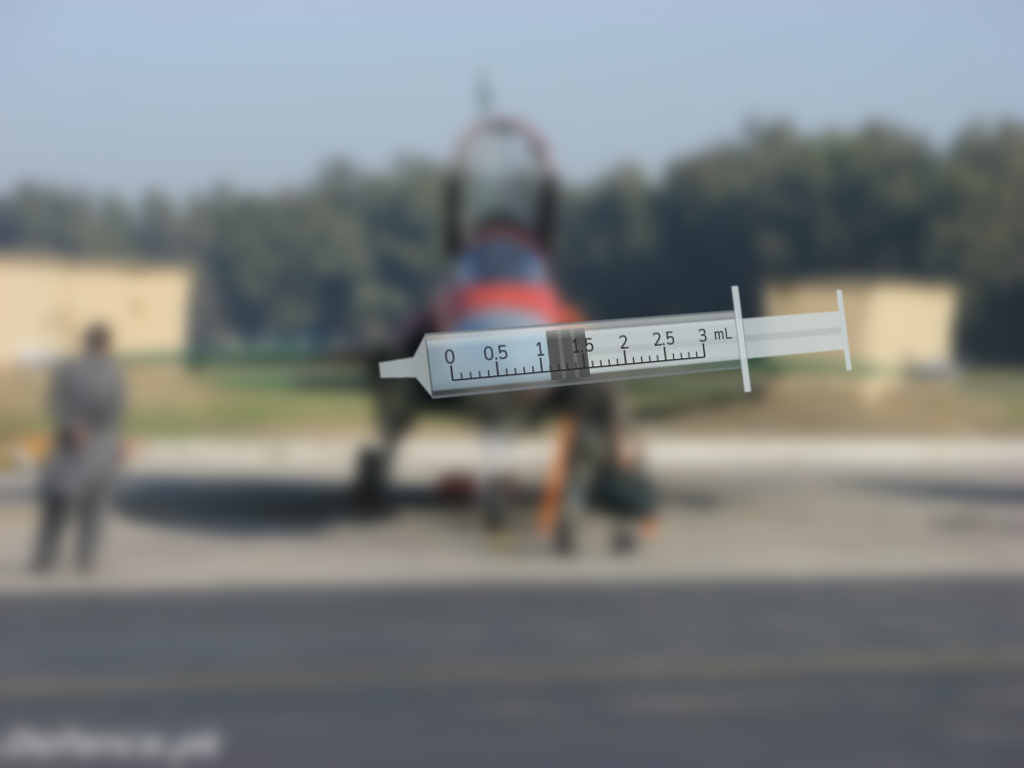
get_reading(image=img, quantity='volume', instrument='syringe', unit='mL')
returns 1.1 mL
